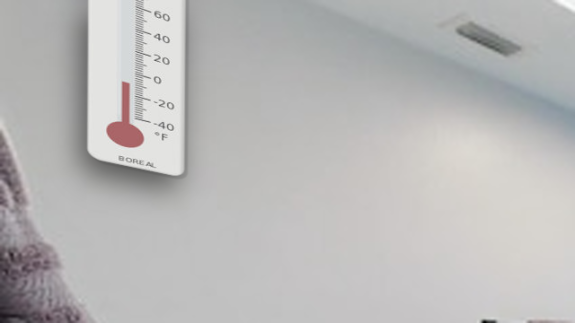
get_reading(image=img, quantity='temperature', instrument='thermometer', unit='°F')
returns -10 °F
